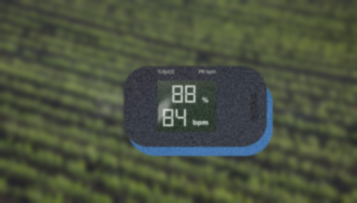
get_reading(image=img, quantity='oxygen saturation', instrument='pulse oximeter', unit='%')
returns 88 %
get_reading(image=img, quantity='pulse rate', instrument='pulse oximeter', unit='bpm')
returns 84 bpm
